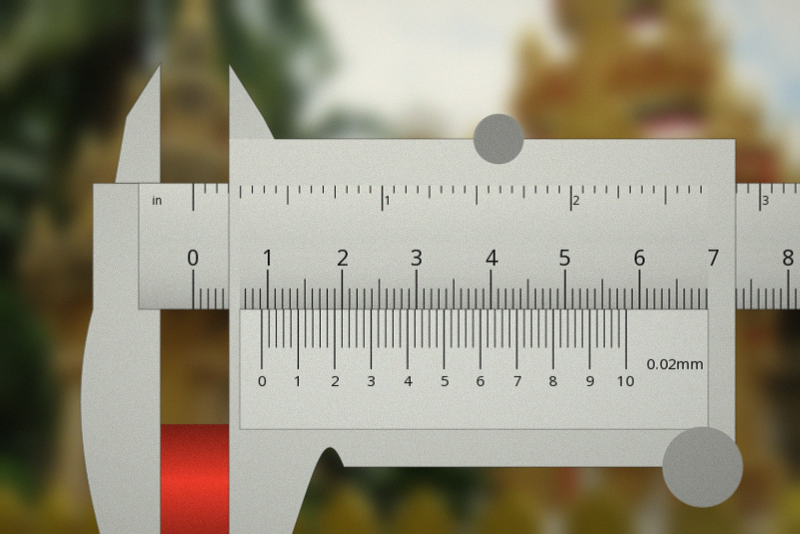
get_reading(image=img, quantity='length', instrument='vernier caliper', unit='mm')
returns 9.2 mm
